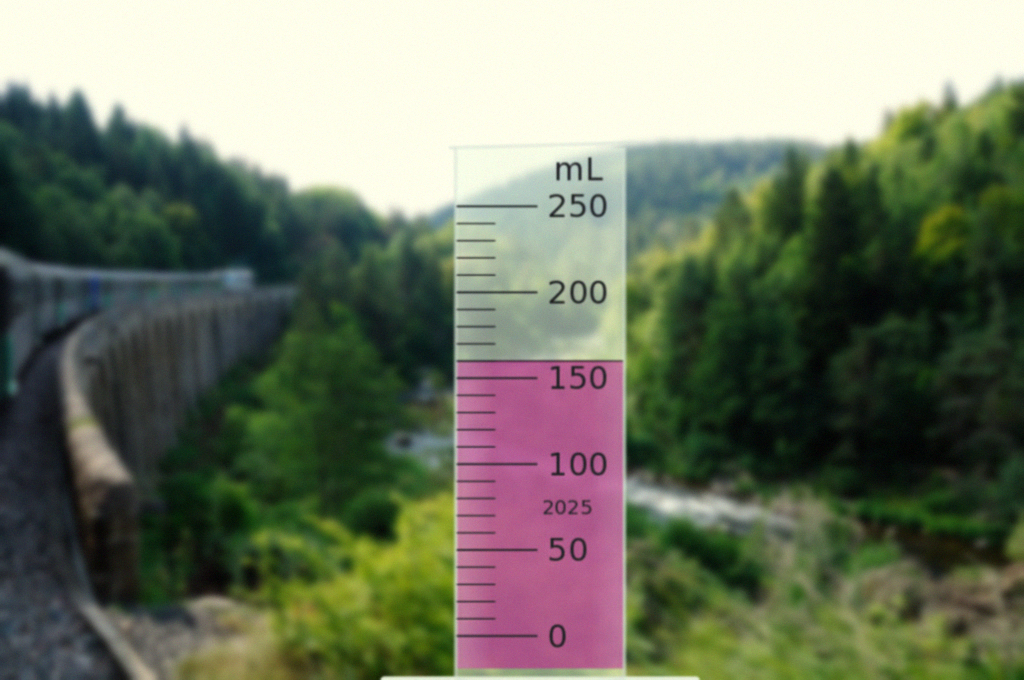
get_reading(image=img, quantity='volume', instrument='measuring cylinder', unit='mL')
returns 160 mL
